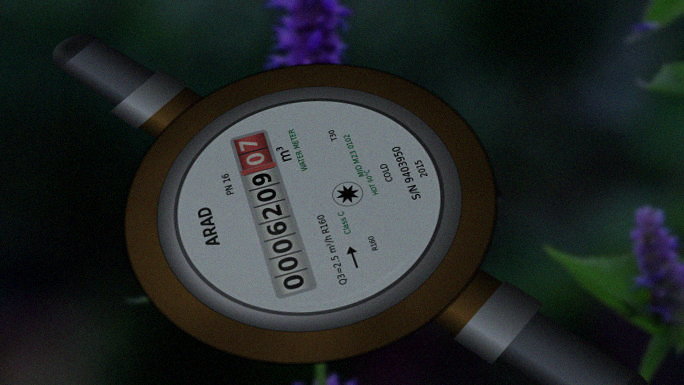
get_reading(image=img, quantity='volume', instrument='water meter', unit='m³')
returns 6209.07 m³
